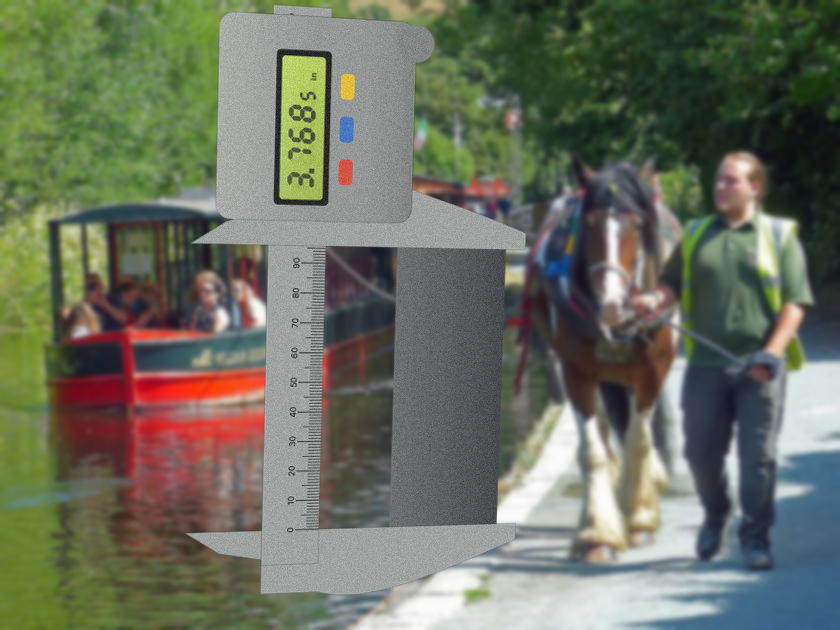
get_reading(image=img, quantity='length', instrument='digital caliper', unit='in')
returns 3.7685 in
